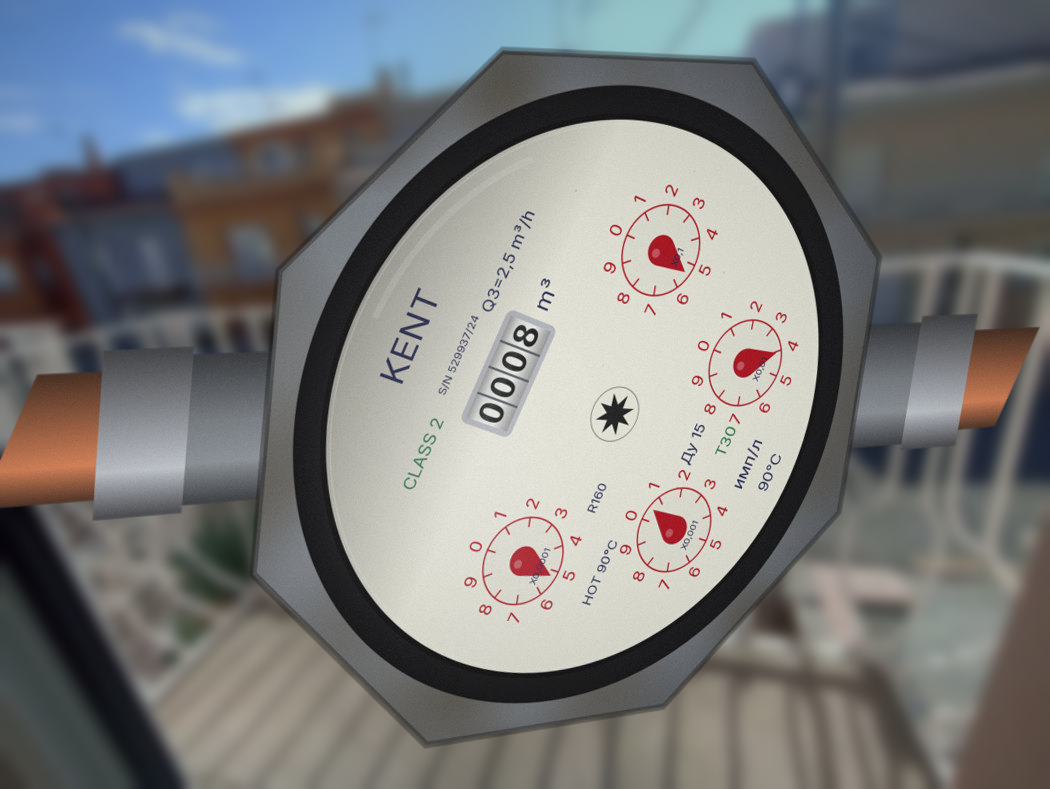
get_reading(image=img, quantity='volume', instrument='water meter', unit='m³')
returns 8.5405 m³
